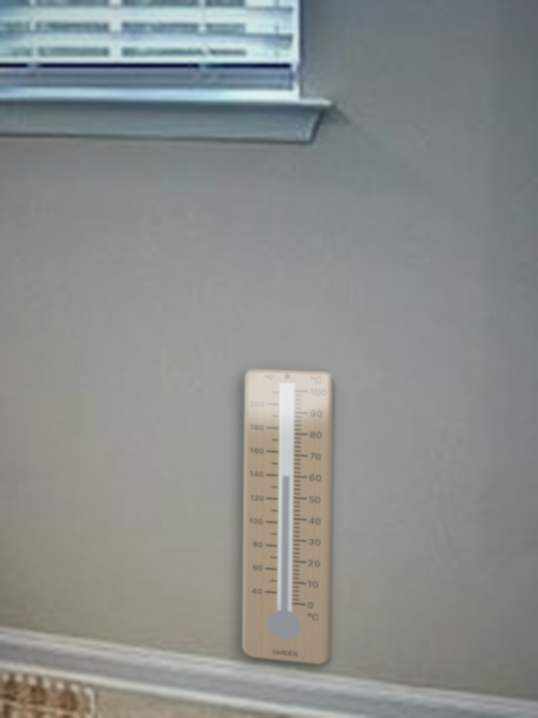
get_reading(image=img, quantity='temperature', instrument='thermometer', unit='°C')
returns 60 °C
